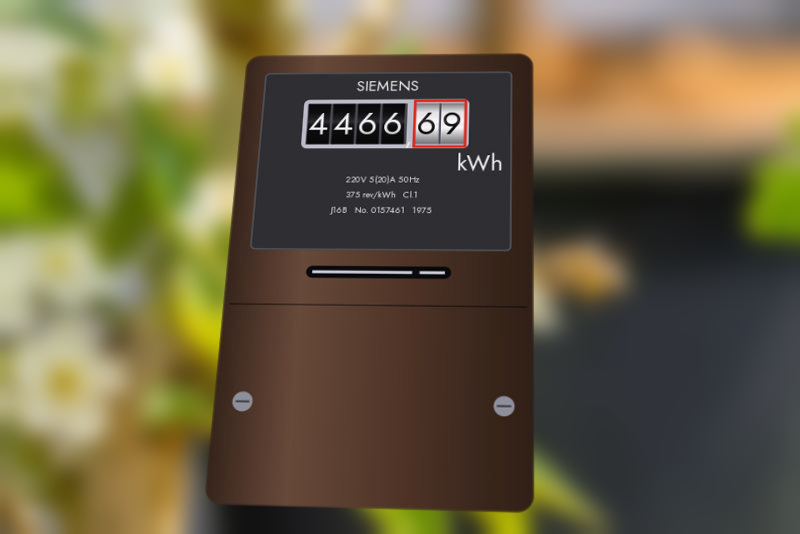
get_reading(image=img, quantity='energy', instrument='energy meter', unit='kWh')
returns 4466.69 kWh
